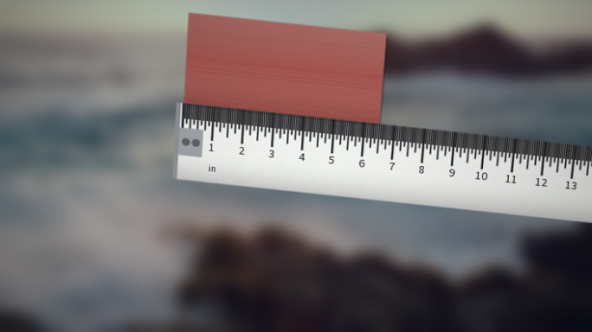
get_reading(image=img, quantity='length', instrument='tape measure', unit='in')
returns 6.5 in
